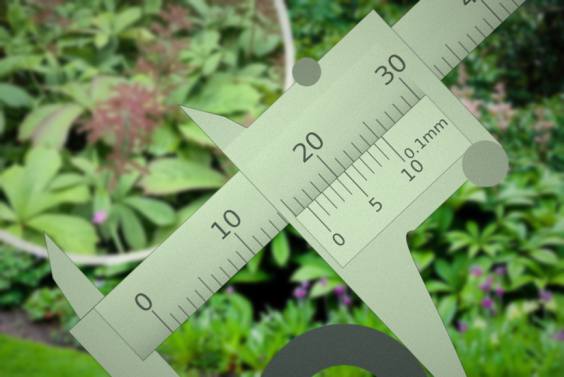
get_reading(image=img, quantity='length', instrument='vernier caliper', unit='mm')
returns 16.3 mm
